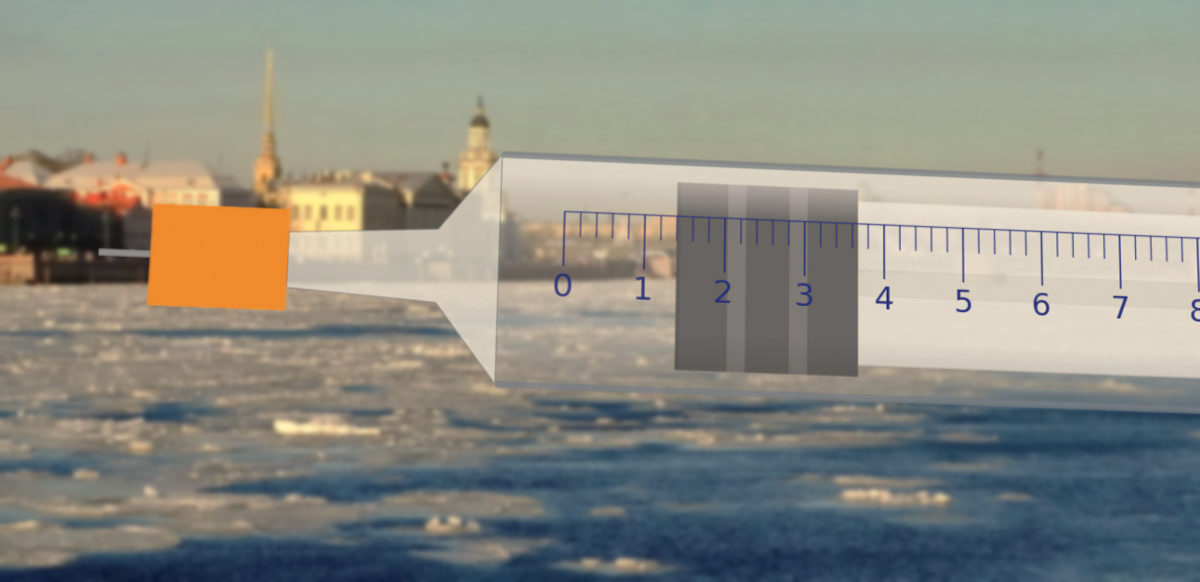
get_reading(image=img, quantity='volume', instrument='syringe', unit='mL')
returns 1.4 mL
